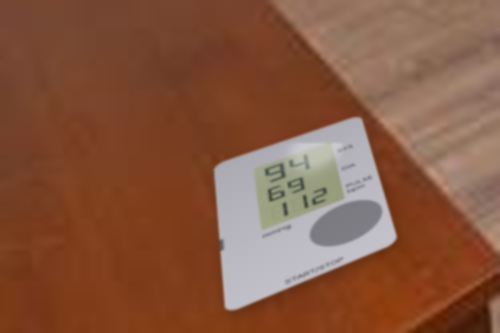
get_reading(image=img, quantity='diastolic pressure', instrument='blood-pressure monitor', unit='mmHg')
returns 69 mmHg
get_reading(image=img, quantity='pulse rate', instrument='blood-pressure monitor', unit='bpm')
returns 112 bpm
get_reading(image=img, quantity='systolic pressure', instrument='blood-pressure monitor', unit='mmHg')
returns 94 mmHg
